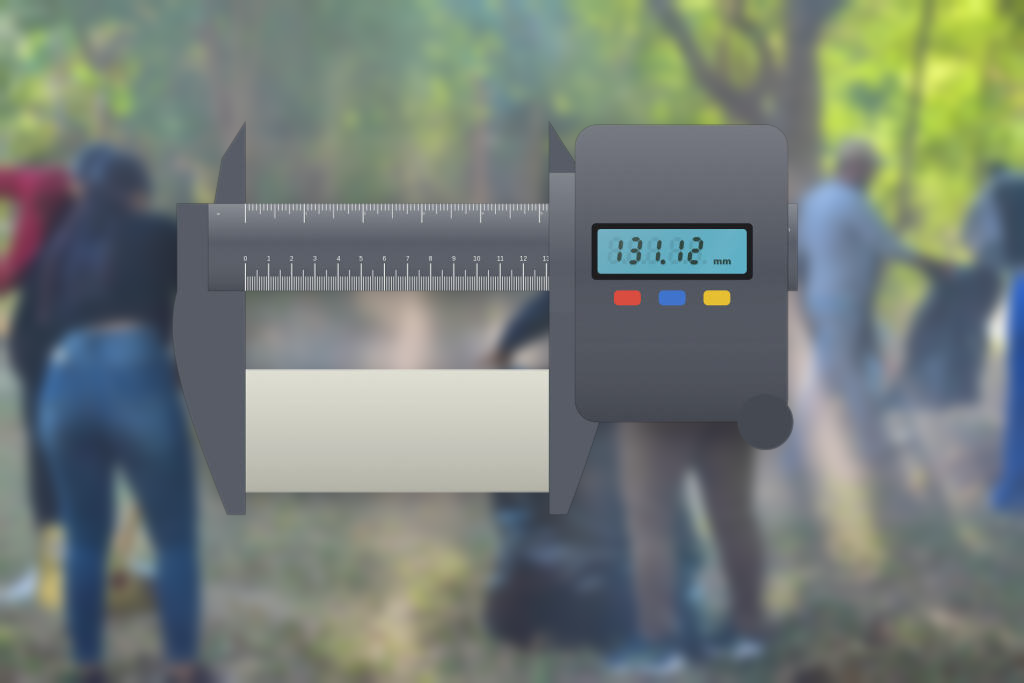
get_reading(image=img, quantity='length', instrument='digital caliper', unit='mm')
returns 131.12 mm
